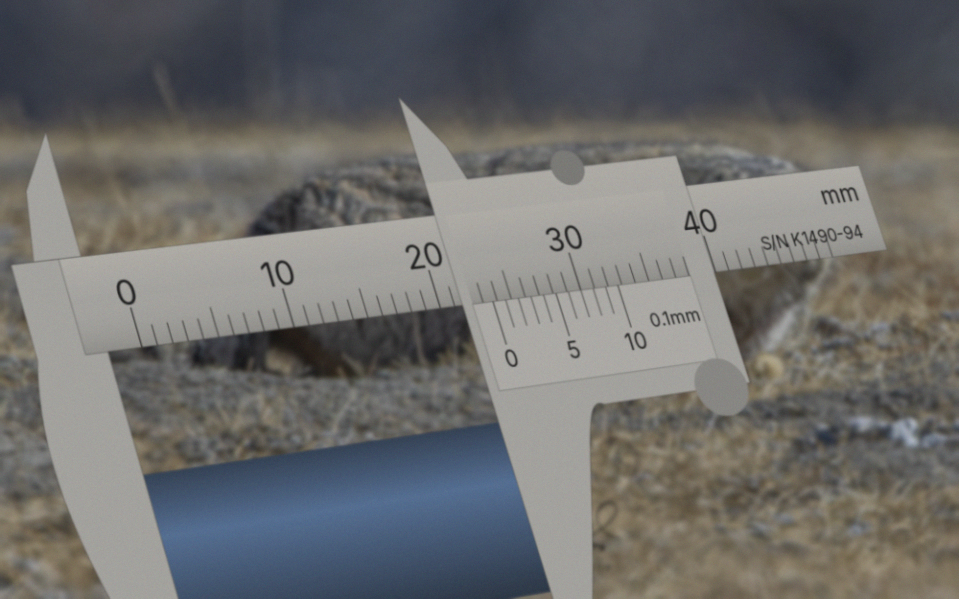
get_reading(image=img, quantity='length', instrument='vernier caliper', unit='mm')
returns 23.7 mm
